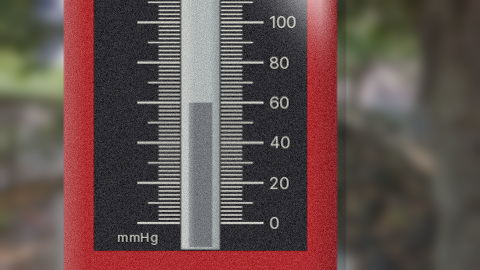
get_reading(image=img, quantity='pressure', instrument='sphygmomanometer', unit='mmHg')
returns 60 mmHg
